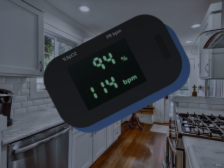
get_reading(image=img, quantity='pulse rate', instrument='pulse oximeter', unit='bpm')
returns 114 bpm
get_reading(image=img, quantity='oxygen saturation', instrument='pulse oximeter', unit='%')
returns 94 %
